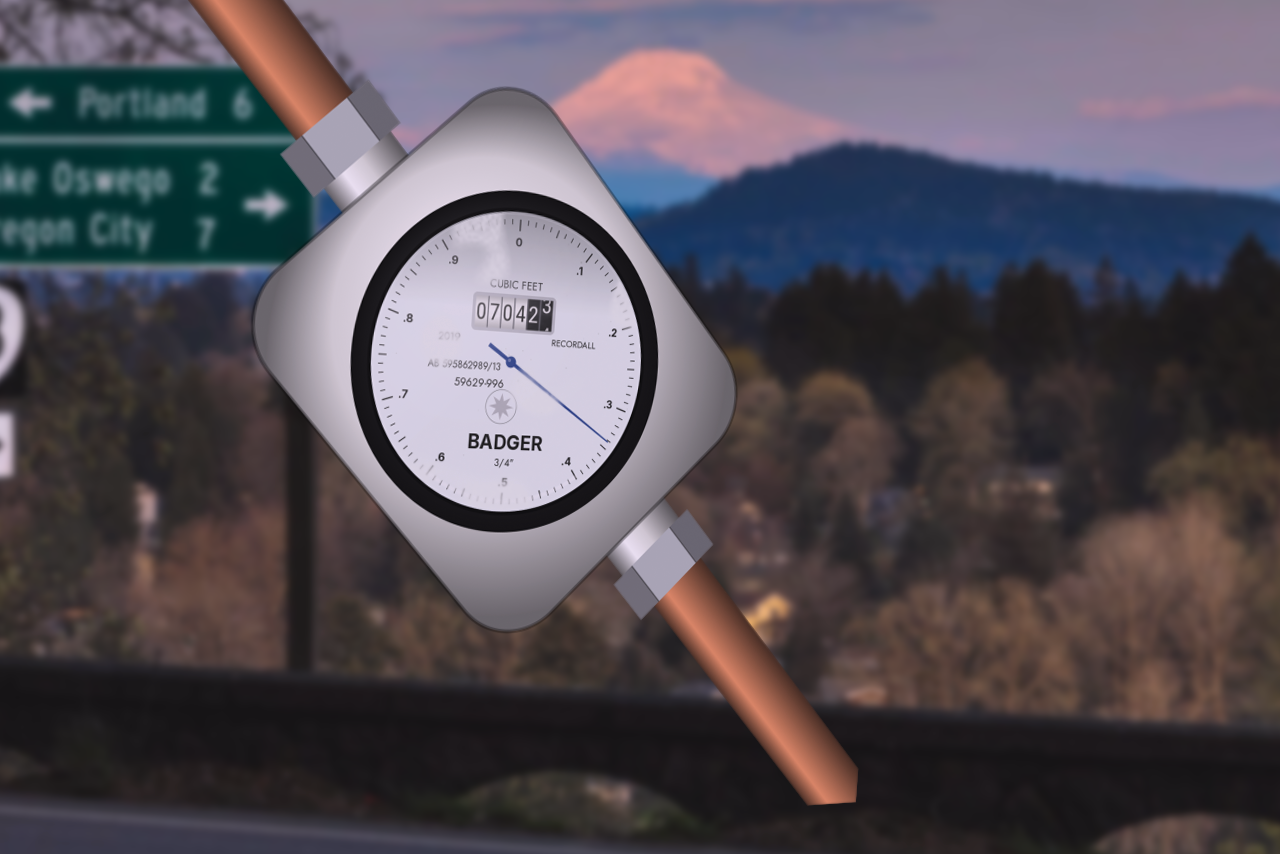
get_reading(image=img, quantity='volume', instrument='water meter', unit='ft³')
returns 70423.34 ft³
